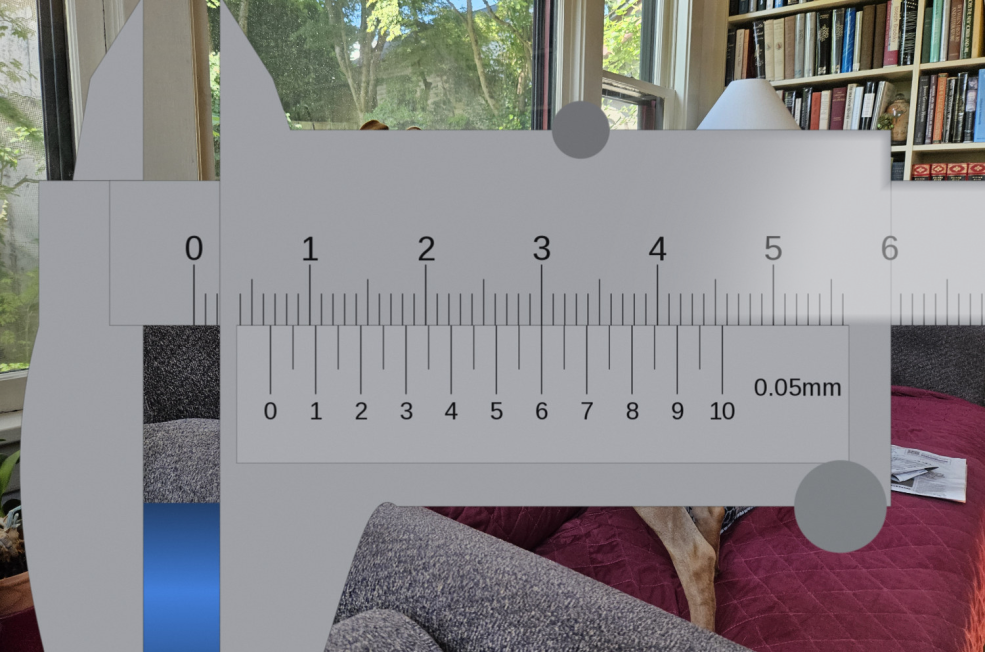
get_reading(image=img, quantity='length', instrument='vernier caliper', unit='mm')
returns 6.6 mm
